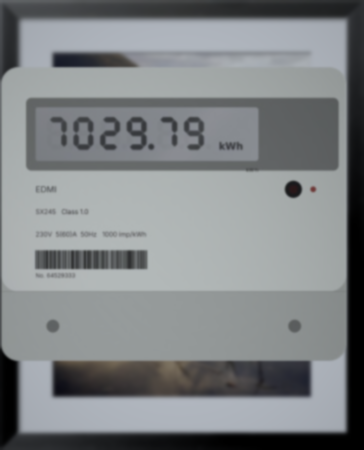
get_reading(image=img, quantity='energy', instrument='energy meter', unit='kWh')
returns 7029.79 kWh
